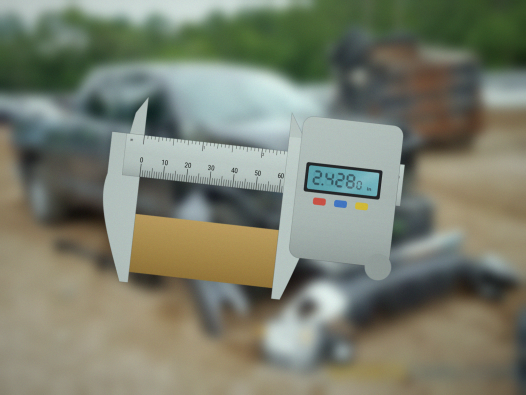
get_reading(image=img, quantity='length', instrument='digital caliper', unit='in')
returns 2.4280 in
